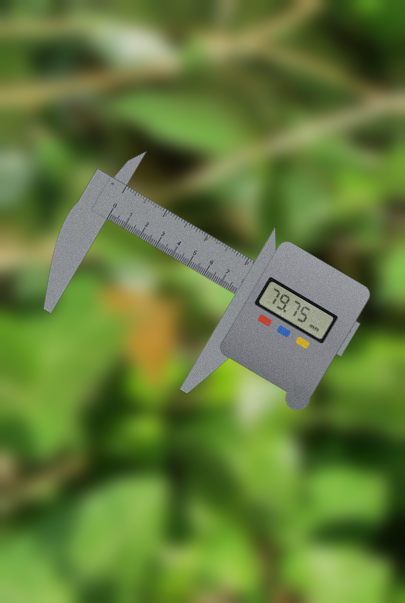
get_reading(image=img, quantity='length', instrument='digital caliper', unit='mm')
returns 79.75 mm
